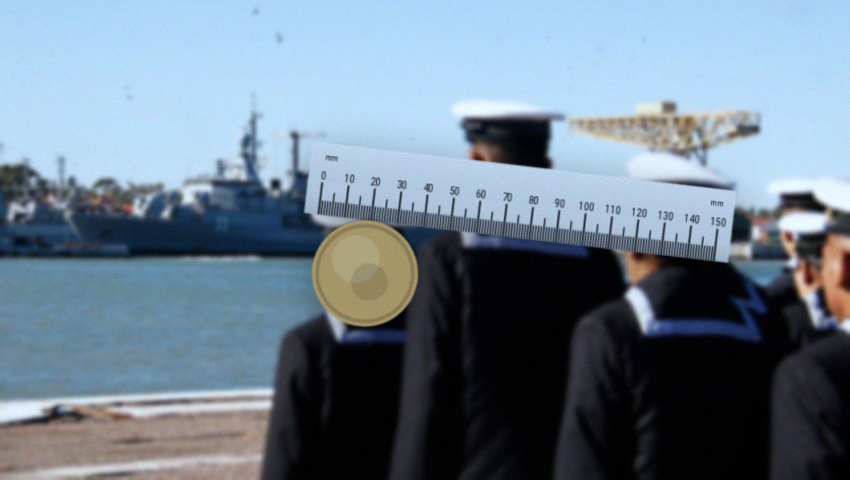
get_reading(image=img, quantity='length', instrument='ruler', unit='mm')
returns 40 mm
